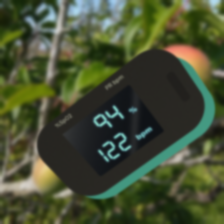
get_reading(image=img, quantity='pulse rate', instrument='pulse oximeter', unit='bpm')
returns 122 bpm
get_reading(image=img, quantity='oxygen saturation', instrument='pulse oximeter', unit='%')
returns 94 %
